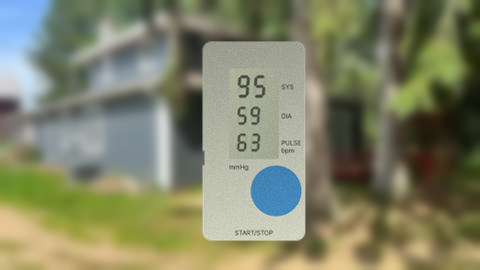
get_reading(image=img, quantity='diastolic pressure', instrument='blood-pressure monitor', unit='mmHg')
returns 59 mmHg
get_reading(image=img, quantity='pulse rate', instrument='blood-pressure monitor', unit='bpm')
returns 63 bpm
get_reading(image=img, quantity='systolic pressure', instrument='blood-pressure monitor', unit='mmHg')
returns 95 mmHg
